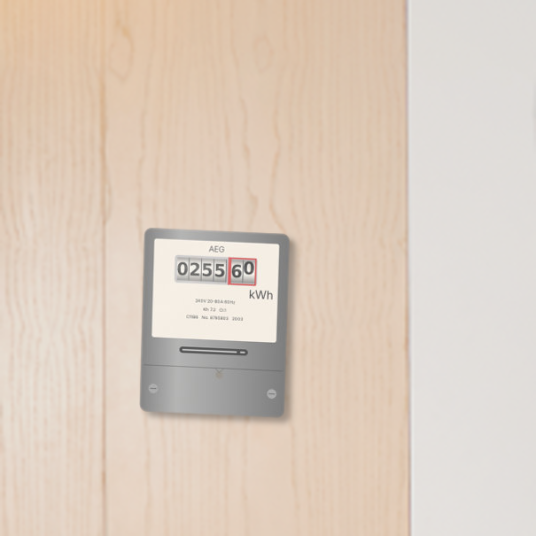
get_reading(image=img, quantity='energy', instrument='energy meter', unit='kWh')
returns 255.60 kWh
